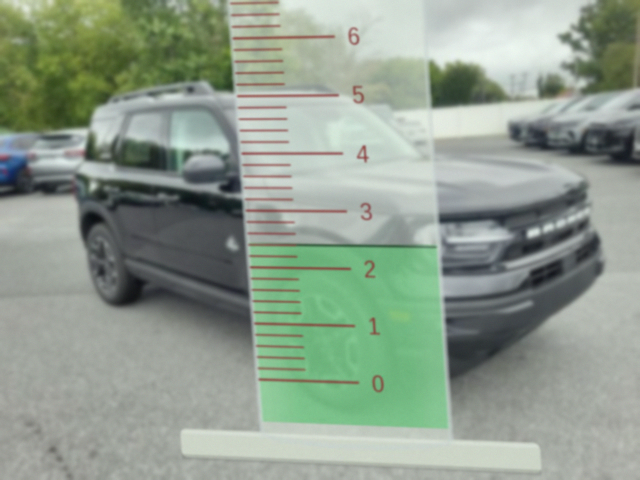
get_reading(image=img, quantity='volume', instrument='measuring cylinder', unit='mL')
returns 2.4 mL
